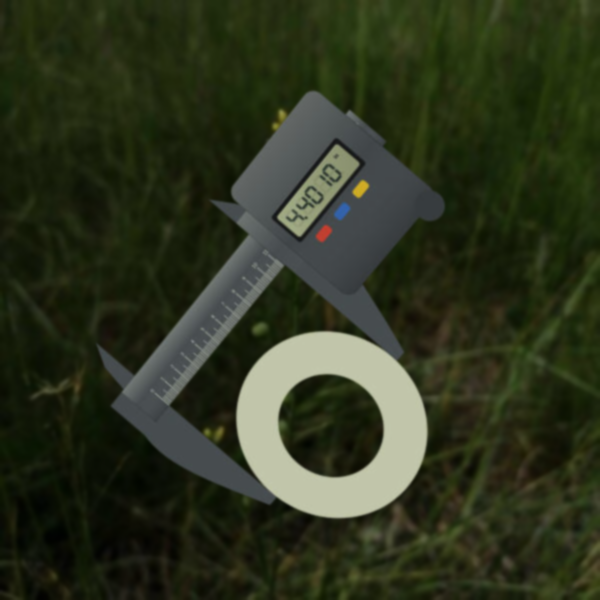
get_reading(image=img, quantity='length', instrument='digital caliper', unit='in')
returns 4.4010 in
